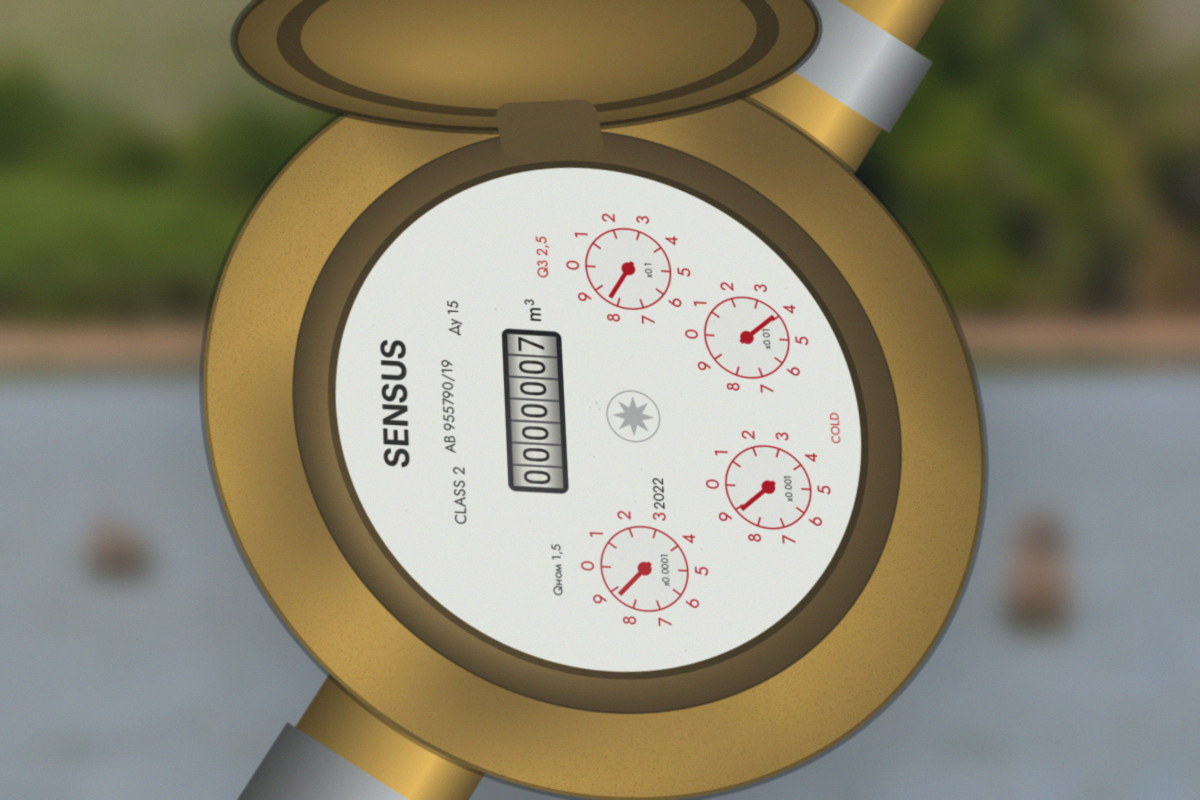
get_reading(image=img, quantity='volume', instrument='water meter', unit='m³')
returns 7.8388 m³
